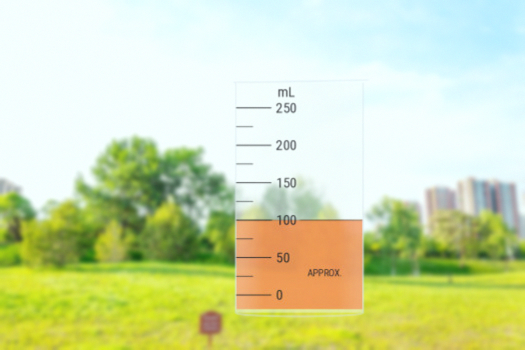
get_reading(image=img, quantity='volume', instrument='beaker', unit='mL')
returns 100 mL
